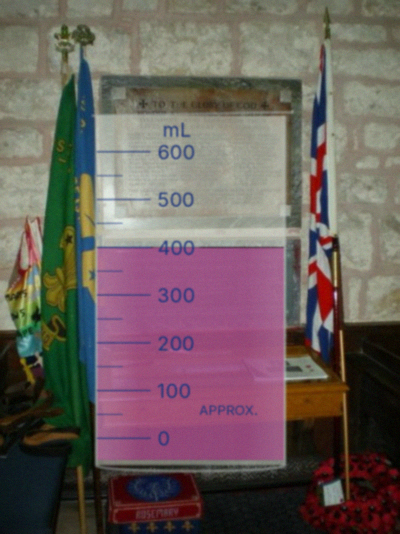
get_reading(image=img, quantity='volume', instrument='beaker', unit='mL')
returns 400 mL
